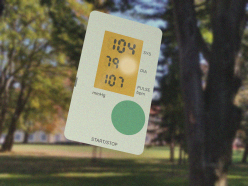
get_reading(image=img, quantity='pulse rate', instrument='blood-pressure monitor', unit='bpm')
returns 107 bpm
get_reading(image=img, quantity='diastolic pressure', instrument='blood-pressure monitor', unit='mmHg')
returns 79 mmHg
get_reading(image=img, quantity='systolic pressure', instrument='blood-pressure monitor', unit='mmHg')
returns 104 mmHg
